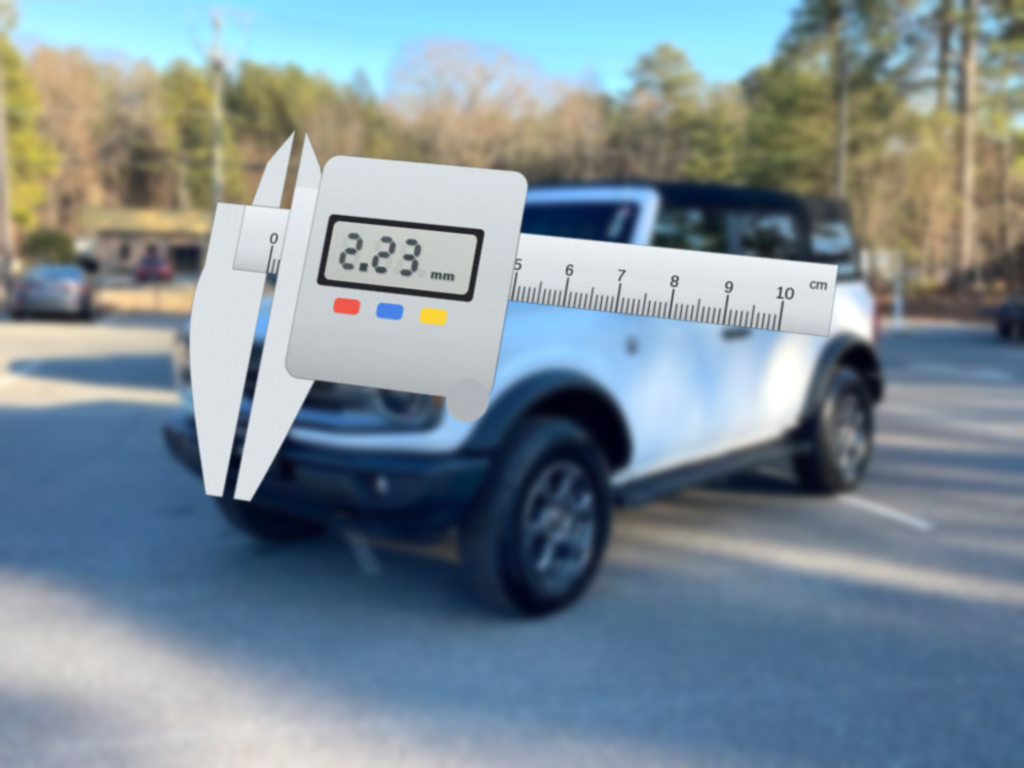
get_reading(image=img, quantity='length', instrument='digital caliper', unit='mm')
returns 2.23 mm
